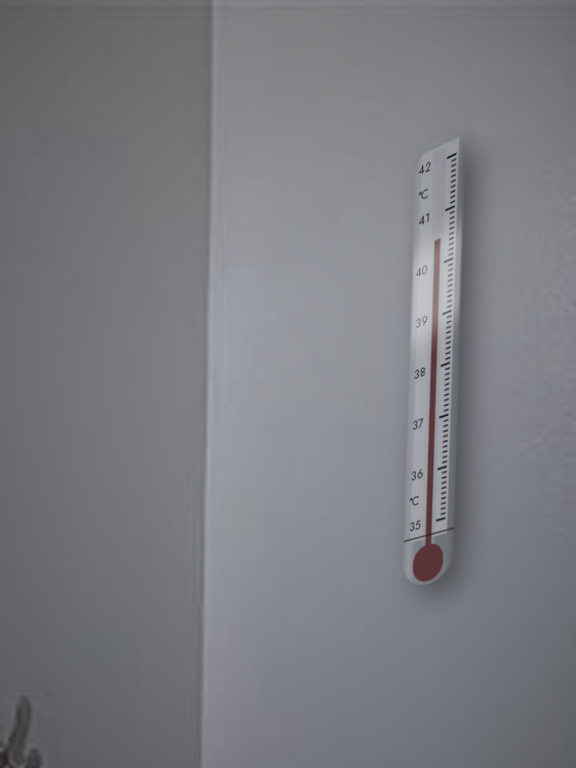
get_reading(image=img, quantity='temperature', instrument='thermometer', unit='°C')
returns 40.5 °C
